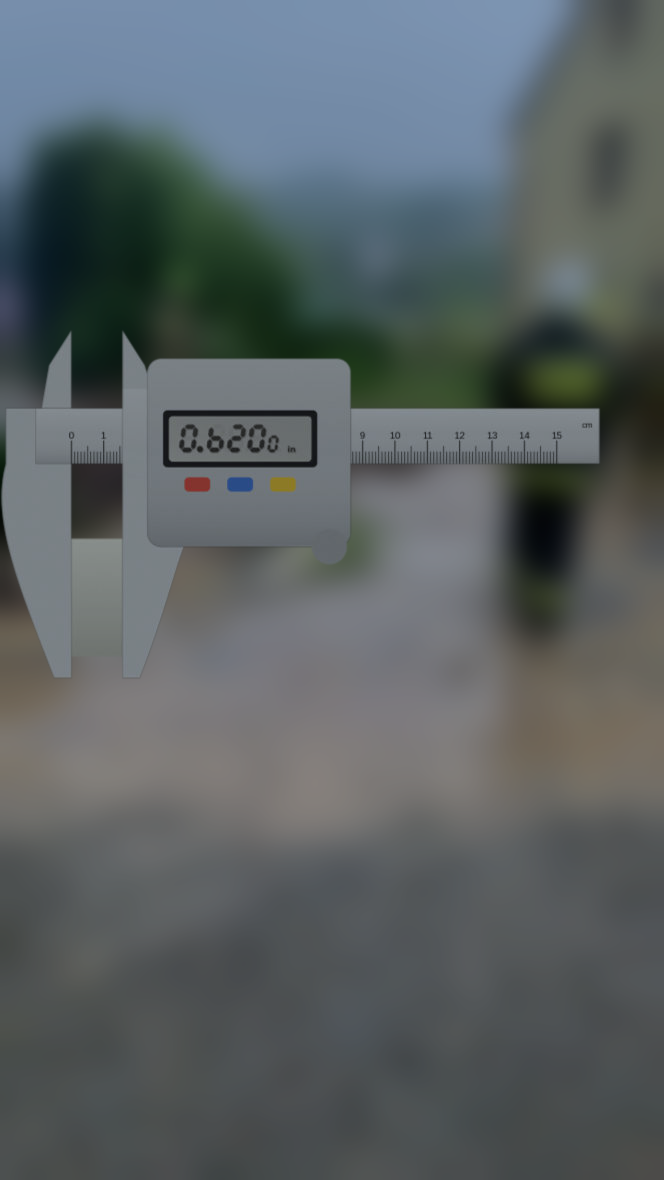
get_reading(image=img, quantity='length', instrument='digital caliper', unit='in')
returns 0.6200 in
